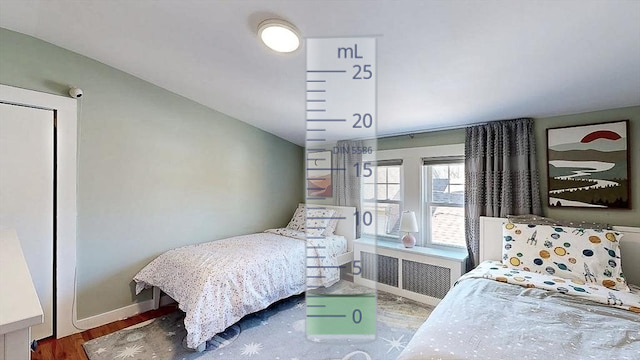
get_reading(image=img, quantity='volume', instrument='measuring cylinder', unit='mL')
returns 2 mL
